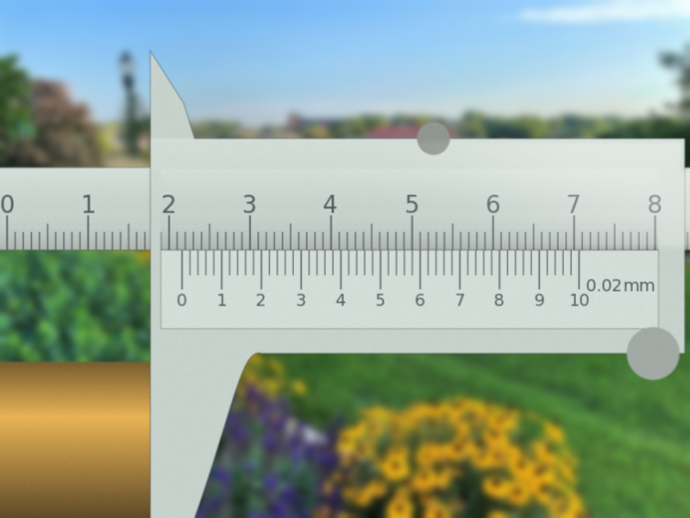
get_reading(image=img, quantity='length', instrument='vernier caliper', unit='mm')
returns 21.6 mm
